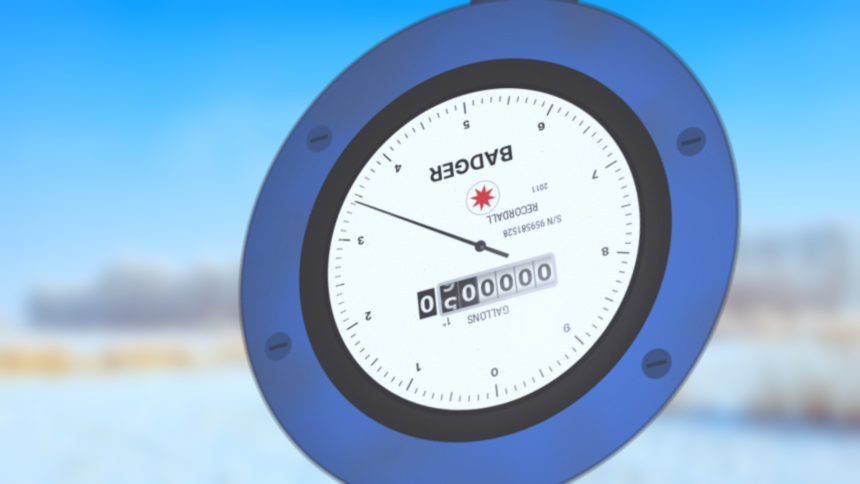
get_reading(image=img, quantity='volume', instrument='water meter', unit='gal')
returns 53.4 gal
